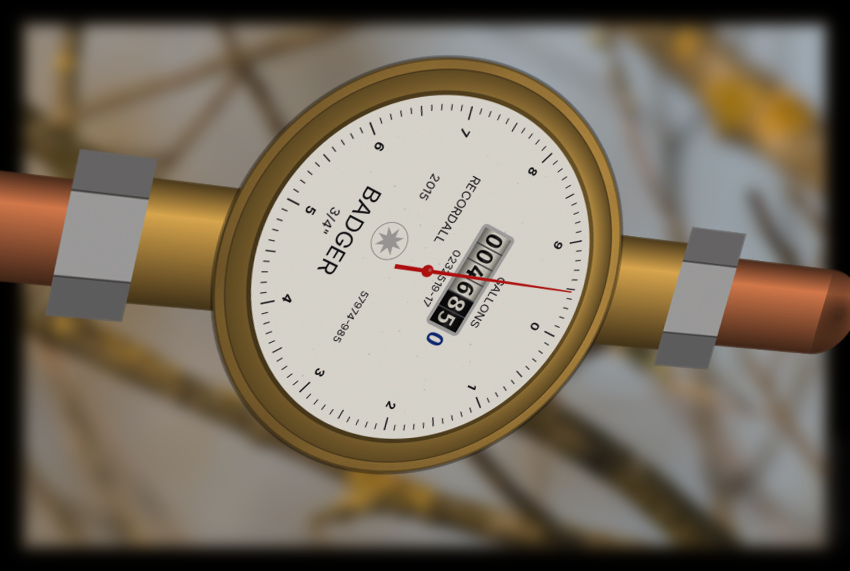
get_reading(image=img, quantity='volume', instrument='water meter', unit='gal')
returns 46849.5 gal
